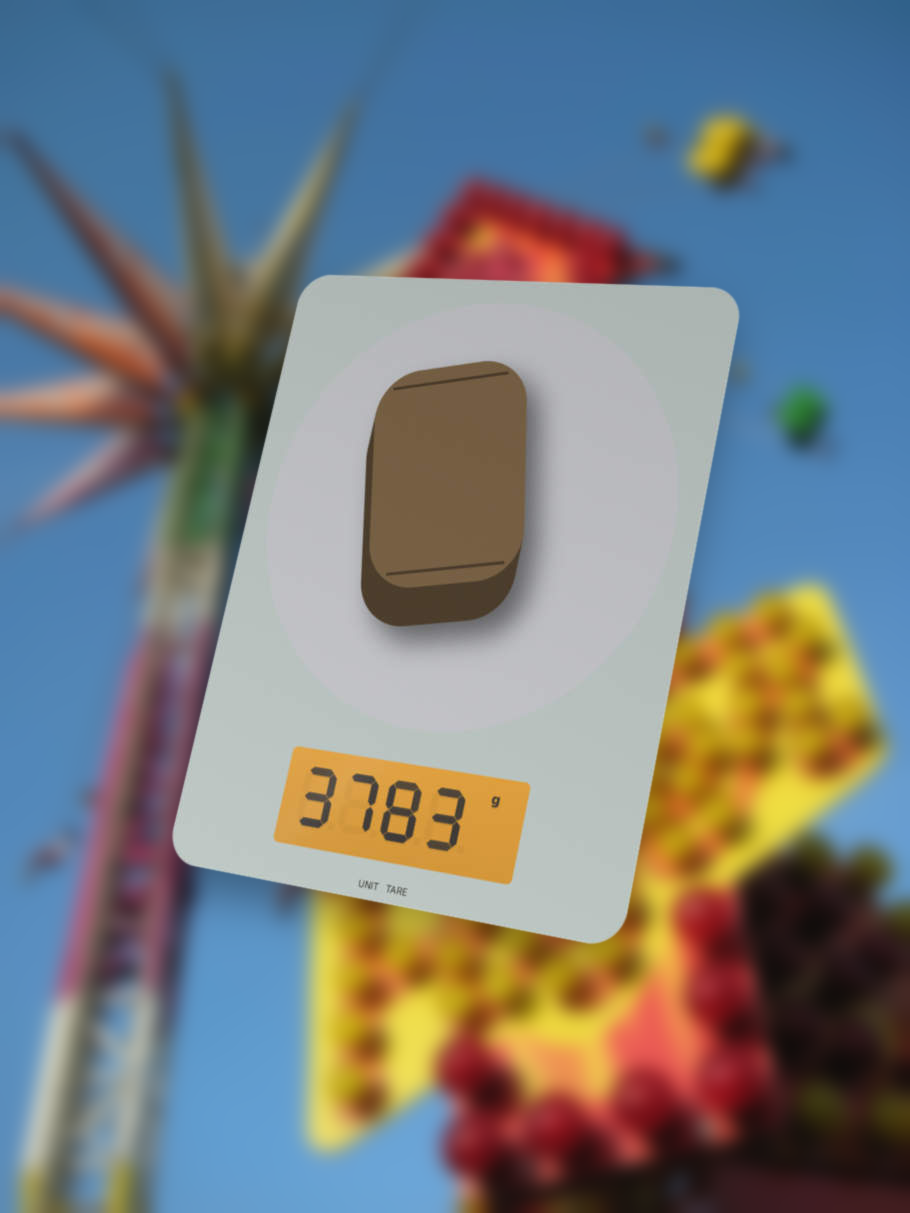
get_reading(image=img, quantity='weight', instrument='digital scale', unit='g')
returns 3783 g
